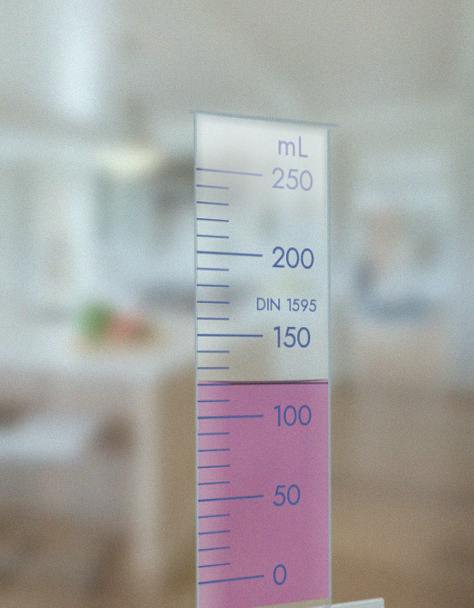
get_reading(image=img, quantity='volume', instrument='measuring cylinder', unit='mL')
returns 120 mL
